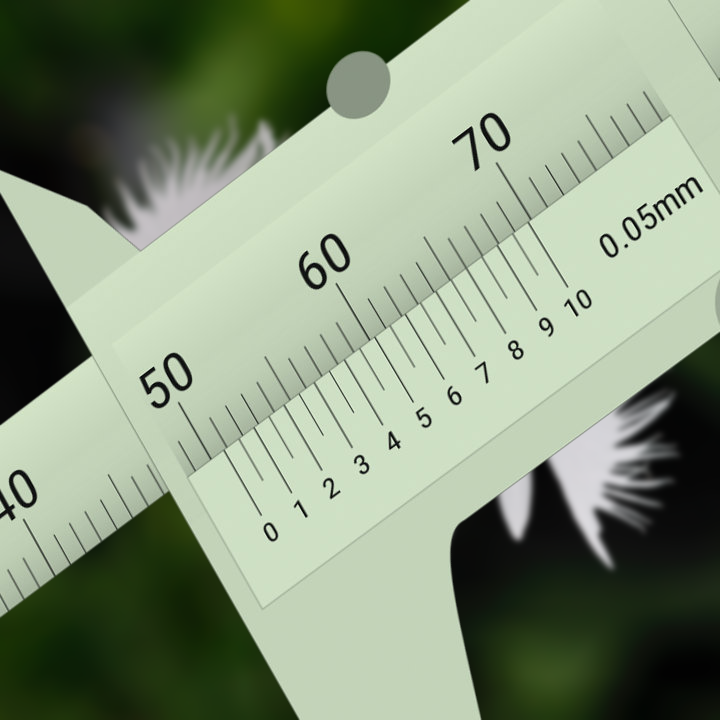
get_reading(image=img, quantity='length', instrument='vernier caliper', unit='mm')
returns 50.8 mm
